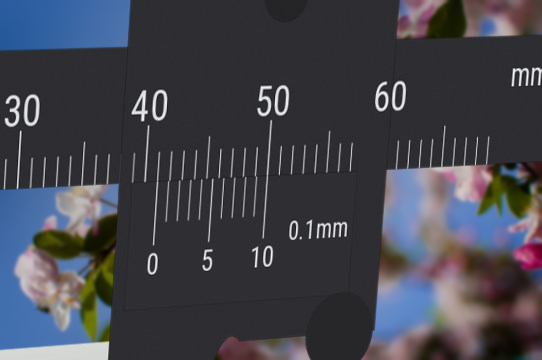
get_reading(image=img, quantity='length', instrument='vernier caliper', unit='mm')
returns 41.0 mm
